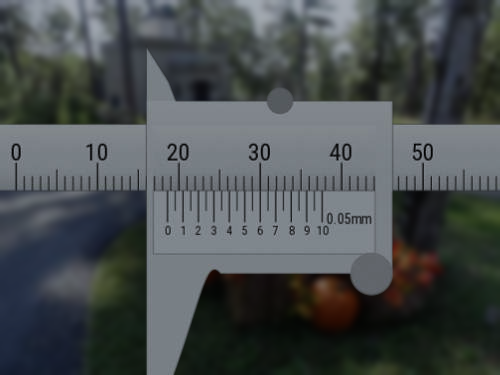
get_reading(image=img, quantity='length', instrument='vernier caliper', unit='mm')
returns 18.6 mm
